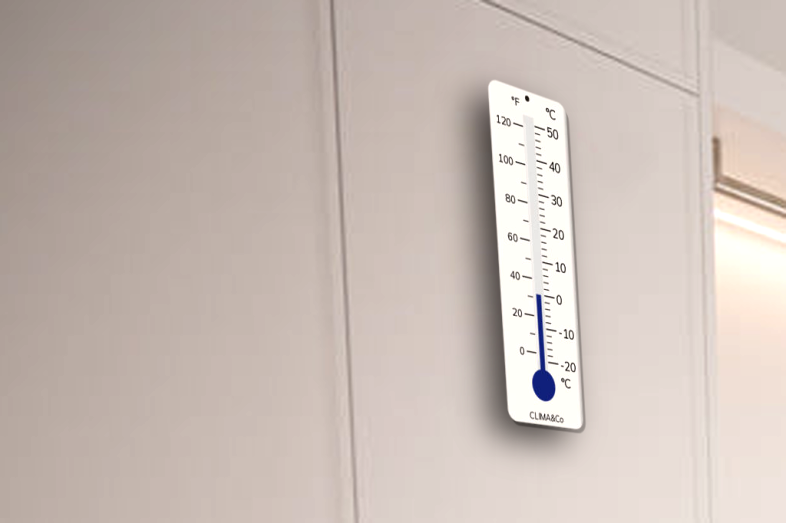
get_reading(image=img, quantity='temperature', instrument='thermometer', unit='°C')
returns 0 °C
